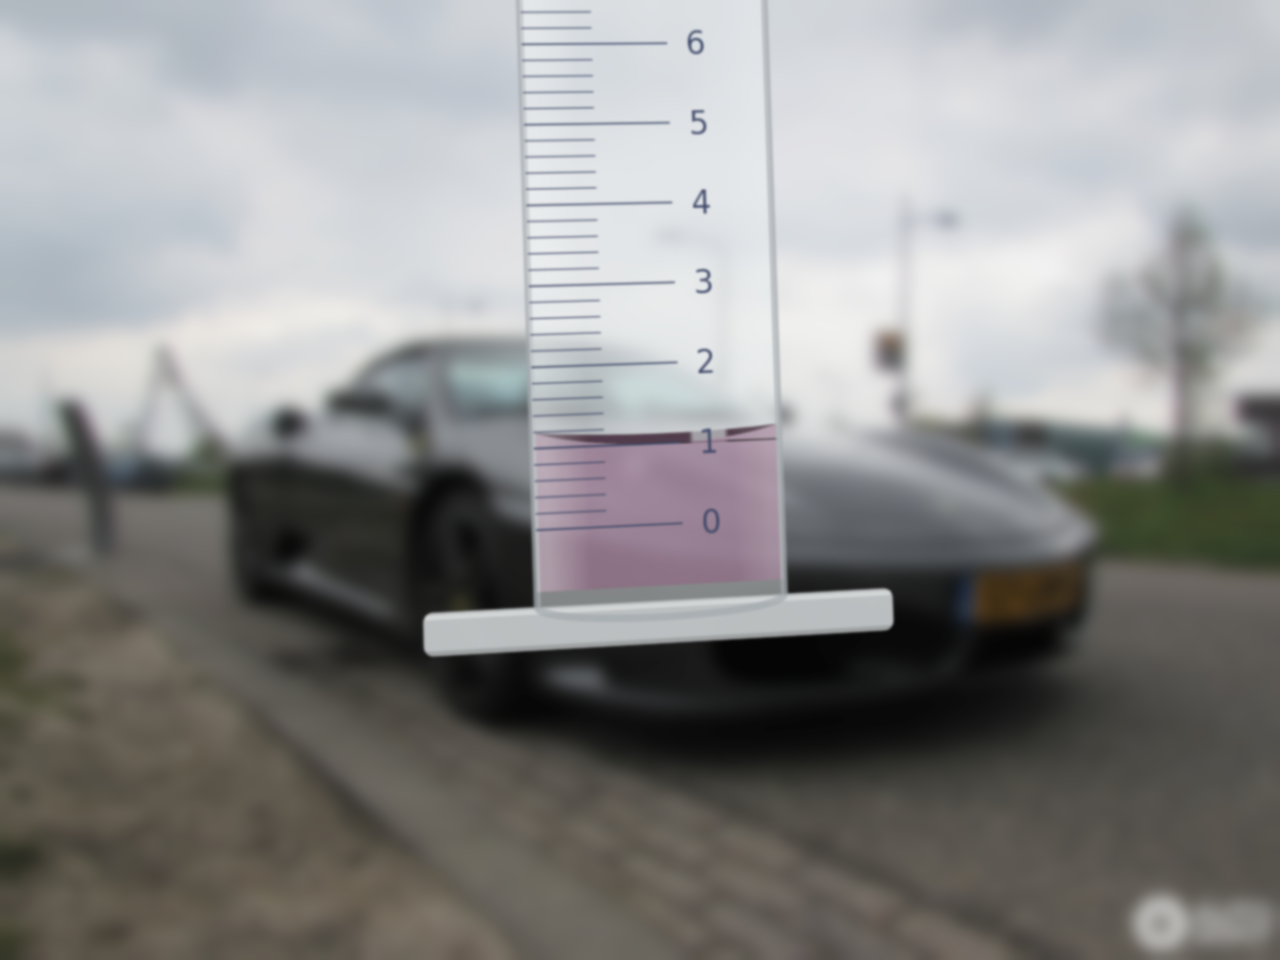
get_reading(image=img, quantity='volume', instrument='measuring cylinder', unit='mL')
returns 1 mL
